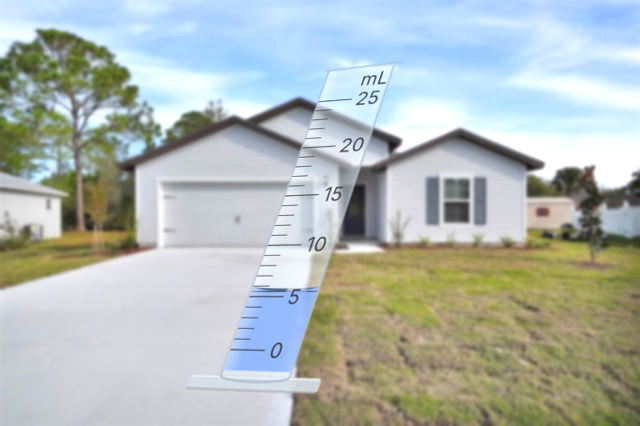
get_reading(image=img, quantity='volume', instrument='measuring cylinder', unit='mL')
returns 5.5 mL
